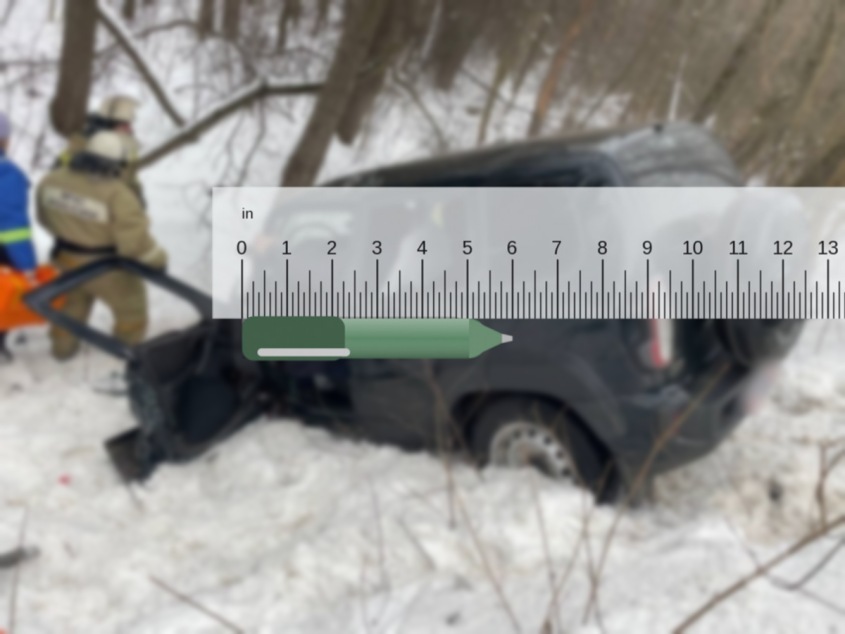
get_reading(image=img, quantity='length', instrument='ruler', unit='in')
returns 6 in
